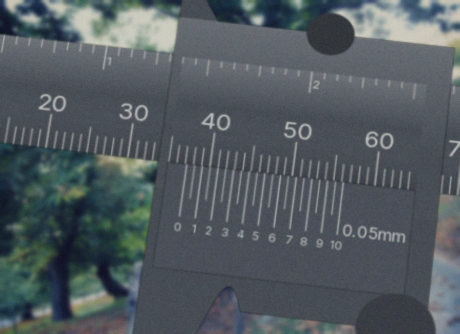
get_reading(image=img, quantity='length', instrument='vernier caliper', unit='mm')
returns 37.2 mm
